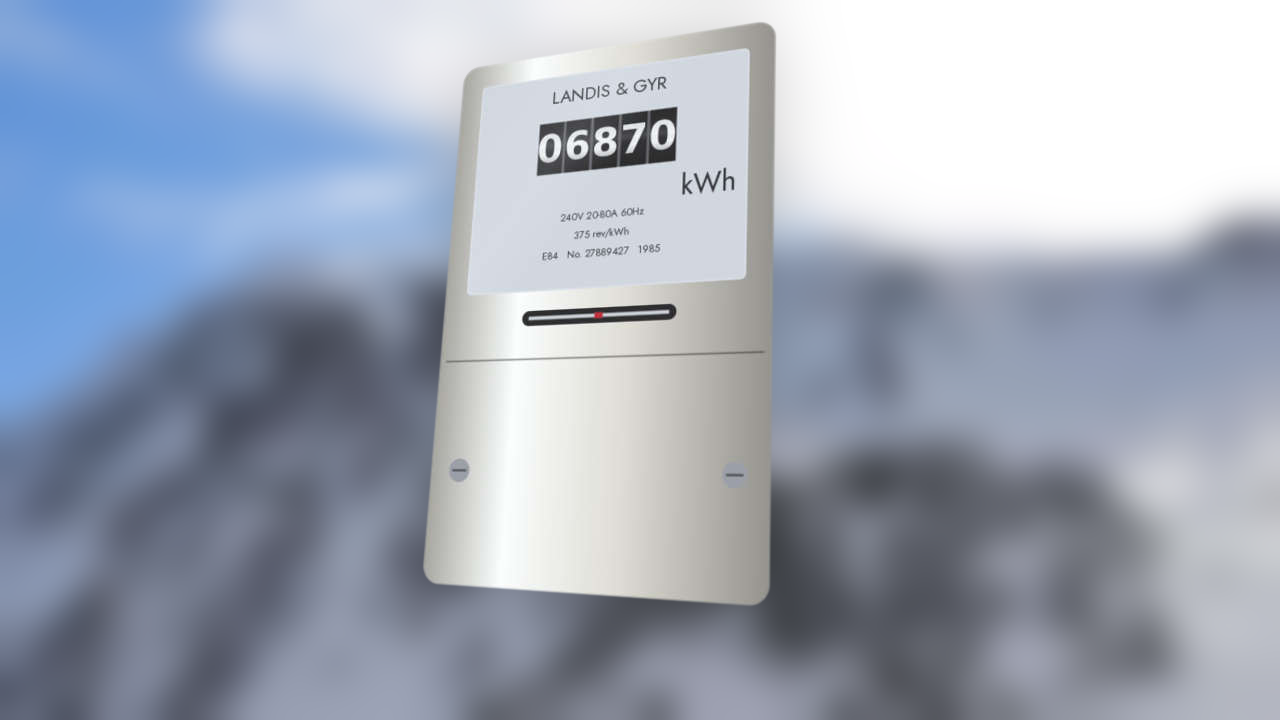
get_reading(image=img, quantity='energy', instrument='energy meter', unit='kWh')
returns 6870 kWh
